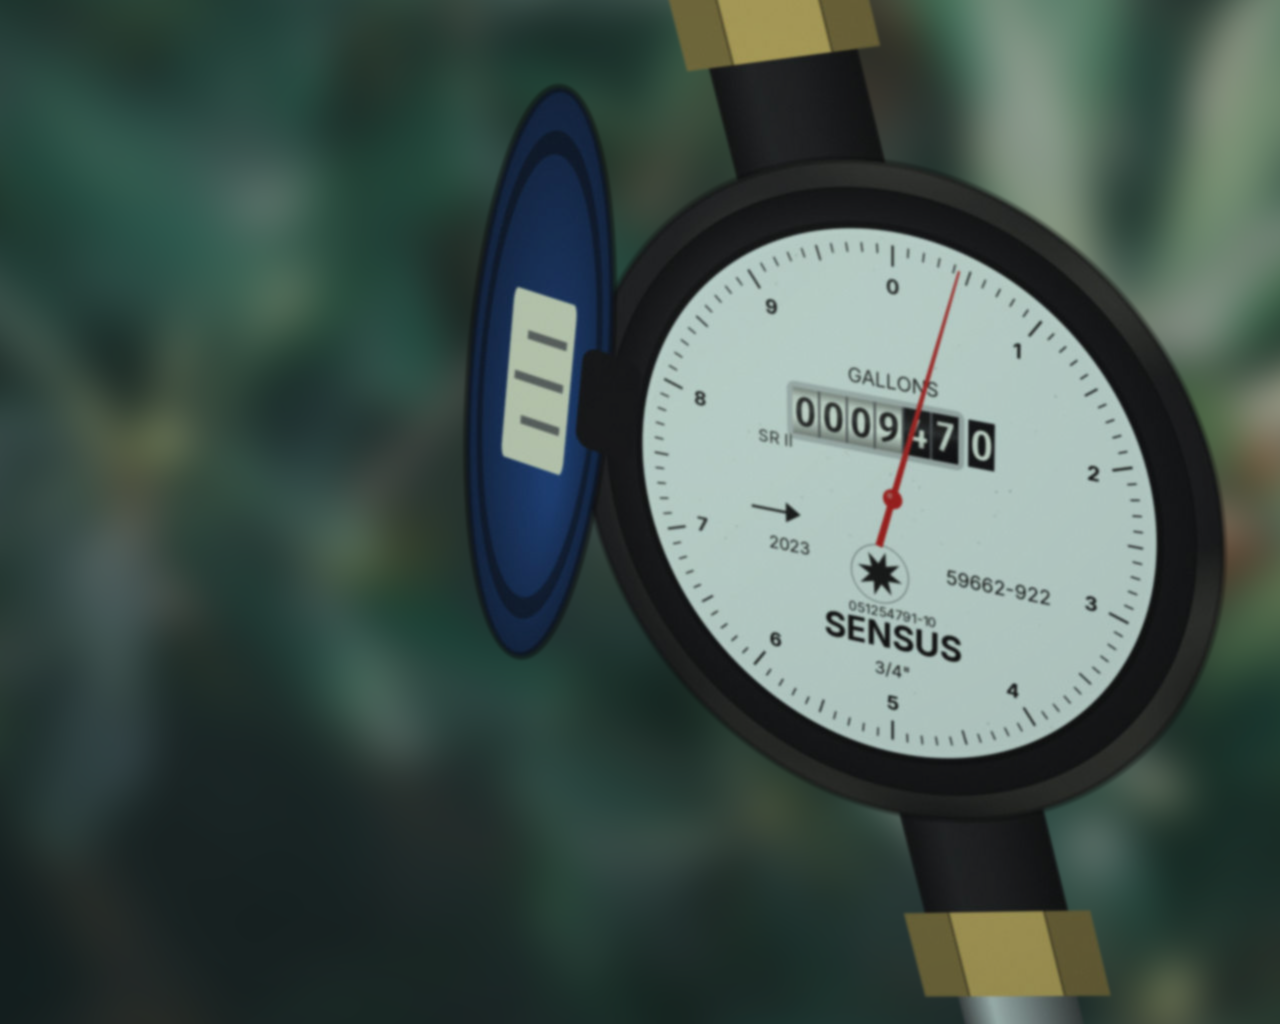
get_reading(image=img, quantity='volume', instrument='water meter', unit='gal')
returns 9470.4 gal
